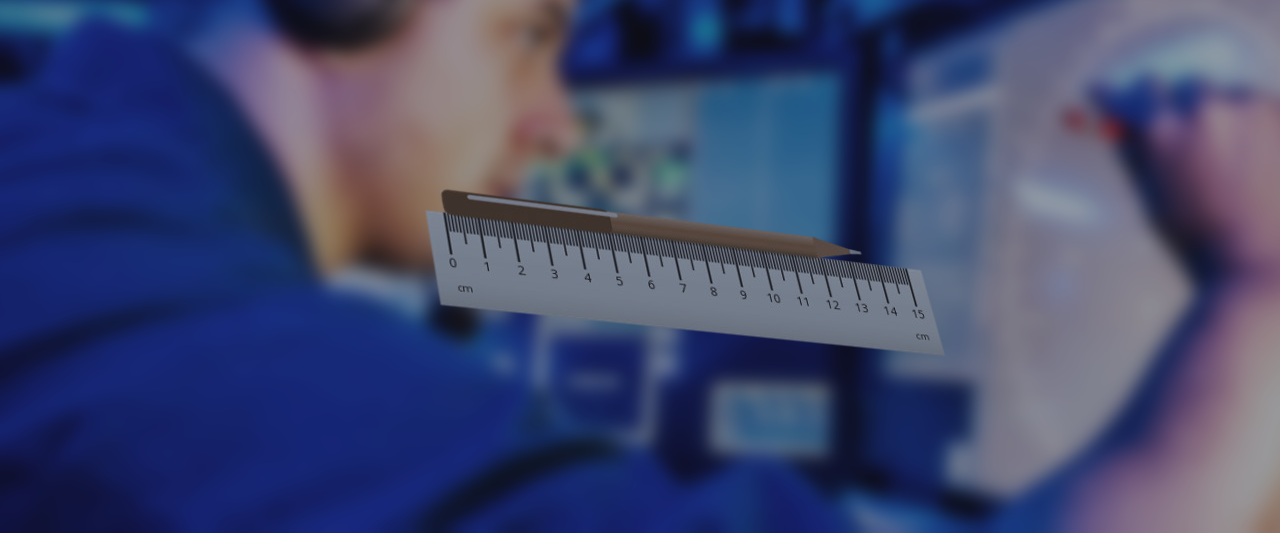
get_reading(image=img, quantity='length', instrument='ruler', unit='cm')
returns 13.5 cm
